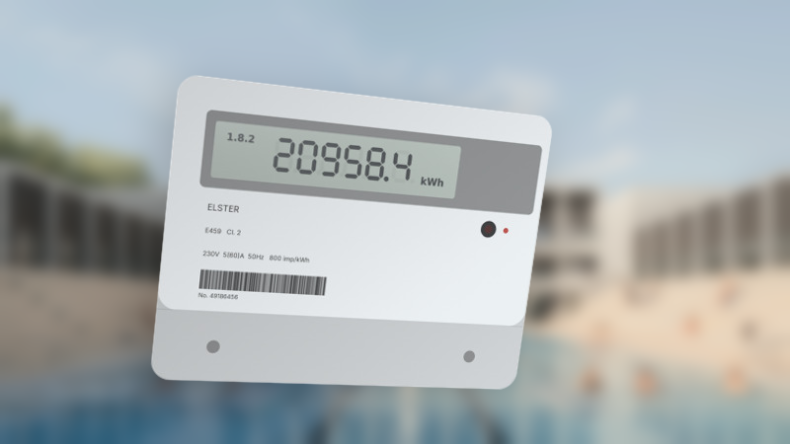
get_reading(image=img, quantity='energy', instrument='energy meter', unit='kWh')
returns 20958.4 kWh
